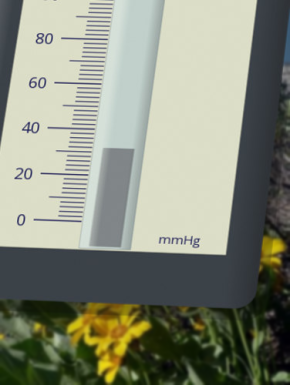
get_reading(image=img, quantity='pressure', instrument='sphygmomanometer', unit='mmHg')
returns 32 mmHg
